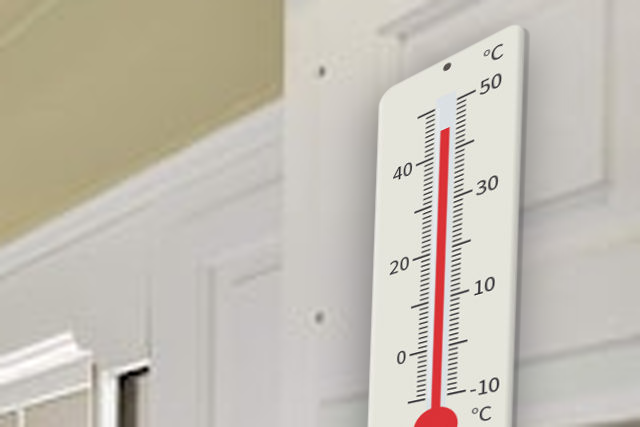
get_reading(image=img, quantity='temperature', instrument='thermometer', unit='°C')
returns 45 °C
